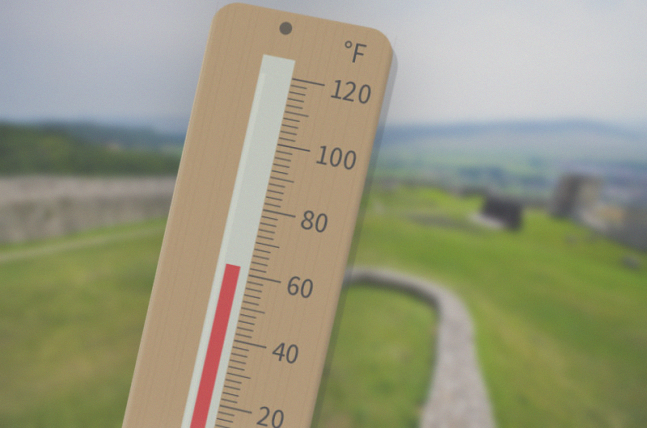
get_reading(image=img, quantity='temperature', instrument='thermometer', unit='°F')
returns 62 °F
